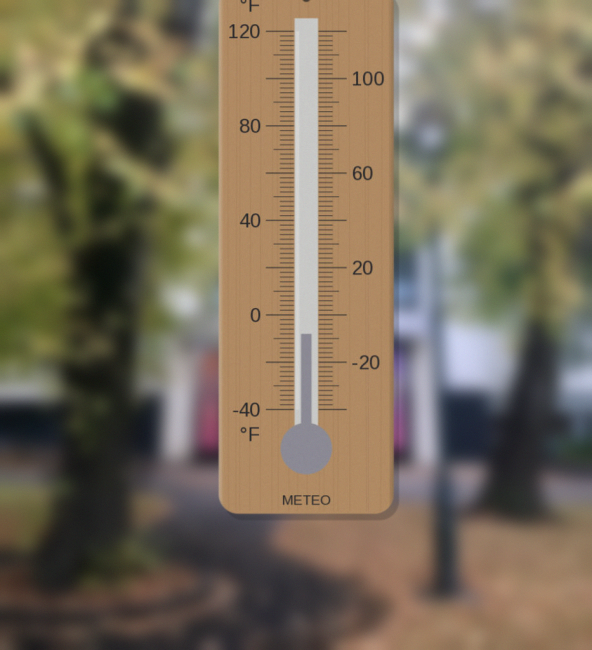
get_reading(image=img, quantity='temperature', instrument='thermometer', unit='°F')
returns -8 °F
